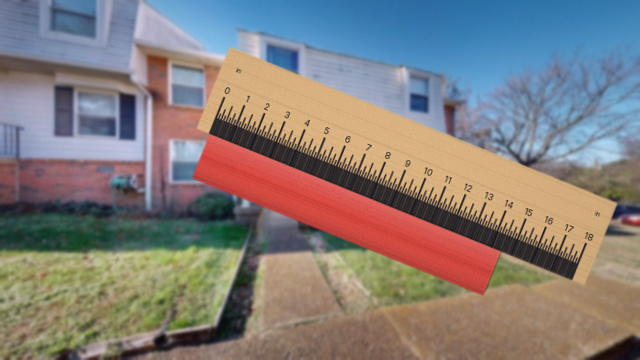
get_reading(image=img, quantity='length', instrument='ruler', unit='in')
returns 14.5 in
